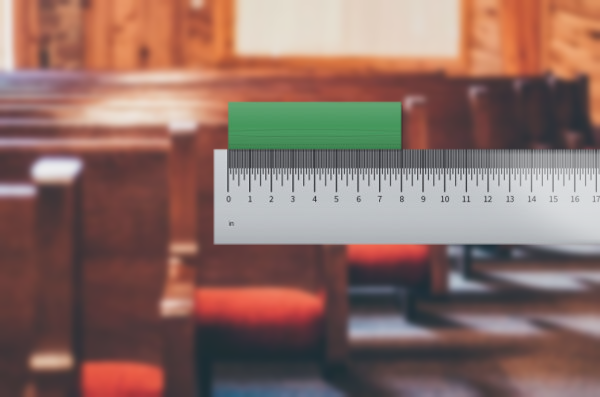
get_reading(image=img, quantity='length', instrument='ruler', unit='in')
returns 8 in
